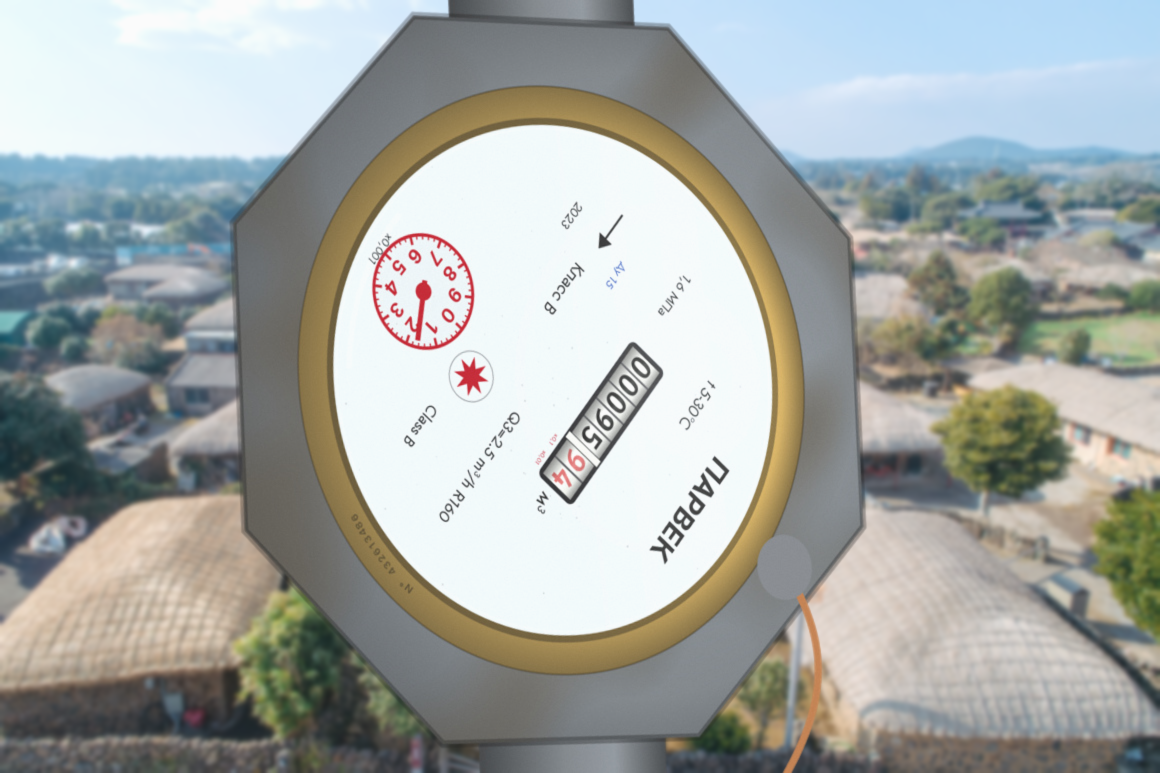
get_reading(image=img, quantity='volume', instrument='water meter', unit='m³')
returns 95.941 m³
